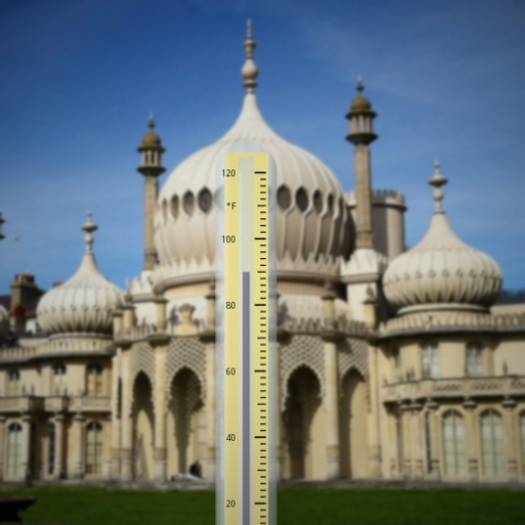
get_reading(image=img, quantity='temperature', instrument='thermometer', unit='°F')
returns 90 °F
